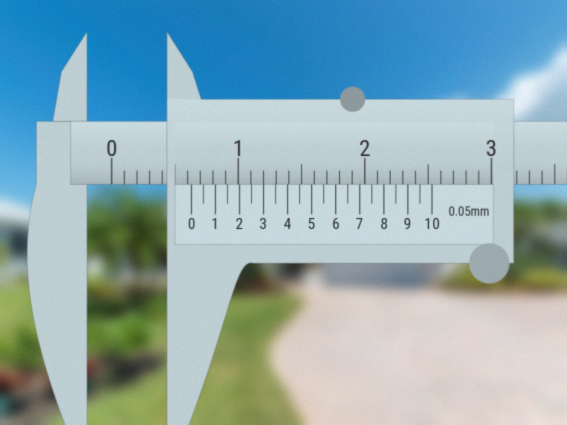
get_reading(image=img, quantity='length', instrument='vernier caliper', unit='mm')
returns 6.3 mm
